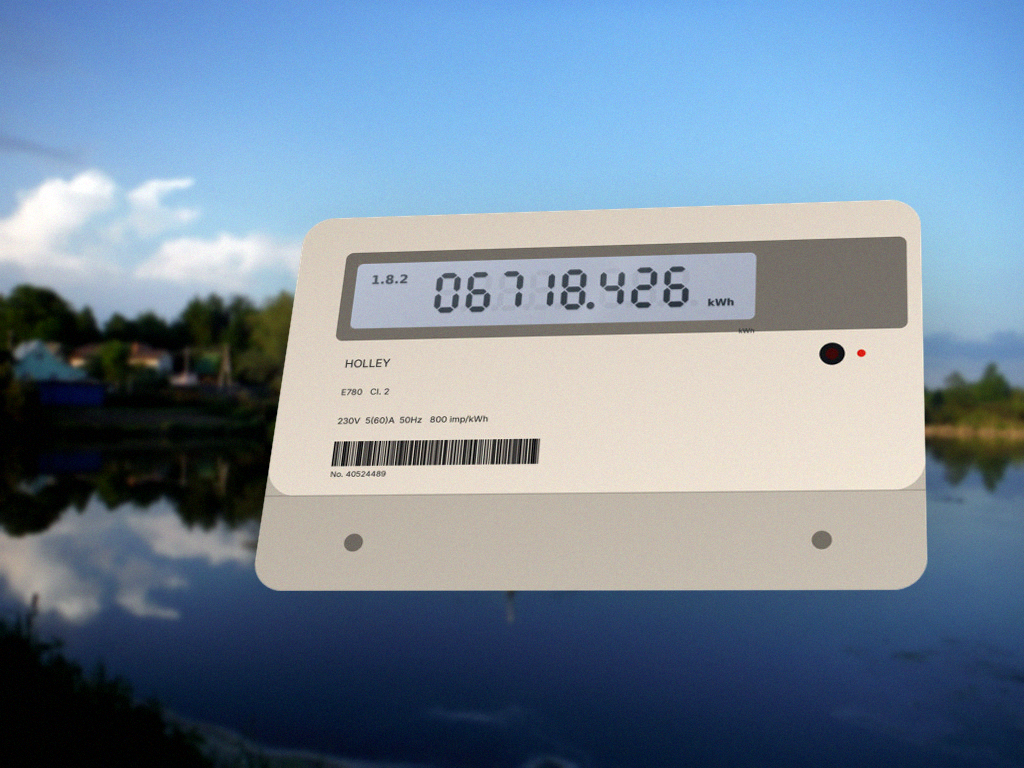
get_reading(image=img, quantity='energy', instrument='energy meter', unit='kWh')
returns 6718.426 kWh
